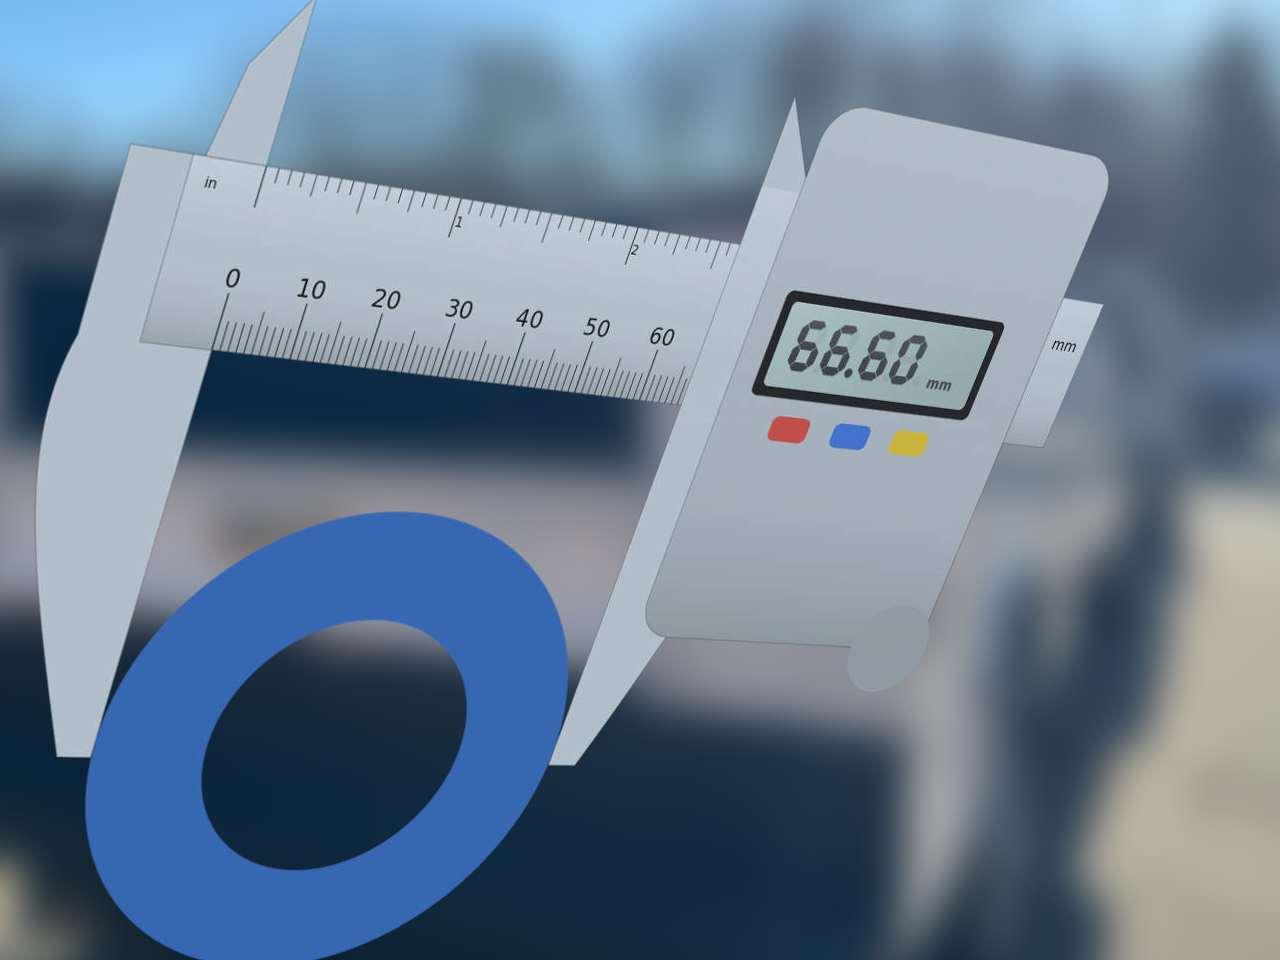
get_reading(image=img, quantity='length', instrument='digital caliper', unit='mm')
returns 66.60 mm
